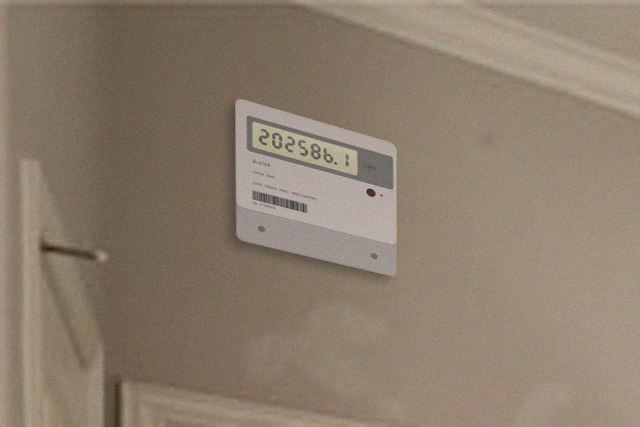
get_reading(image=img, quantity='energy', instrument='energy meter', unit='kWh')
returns 202586.1 kWh
